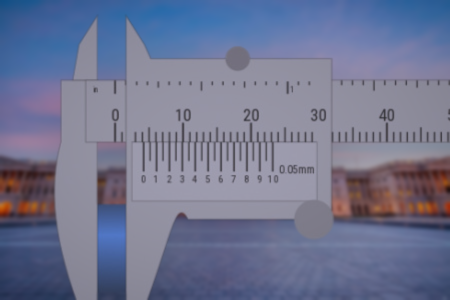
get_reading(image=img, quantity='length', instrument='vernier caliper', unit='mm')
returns 4.2 mm
